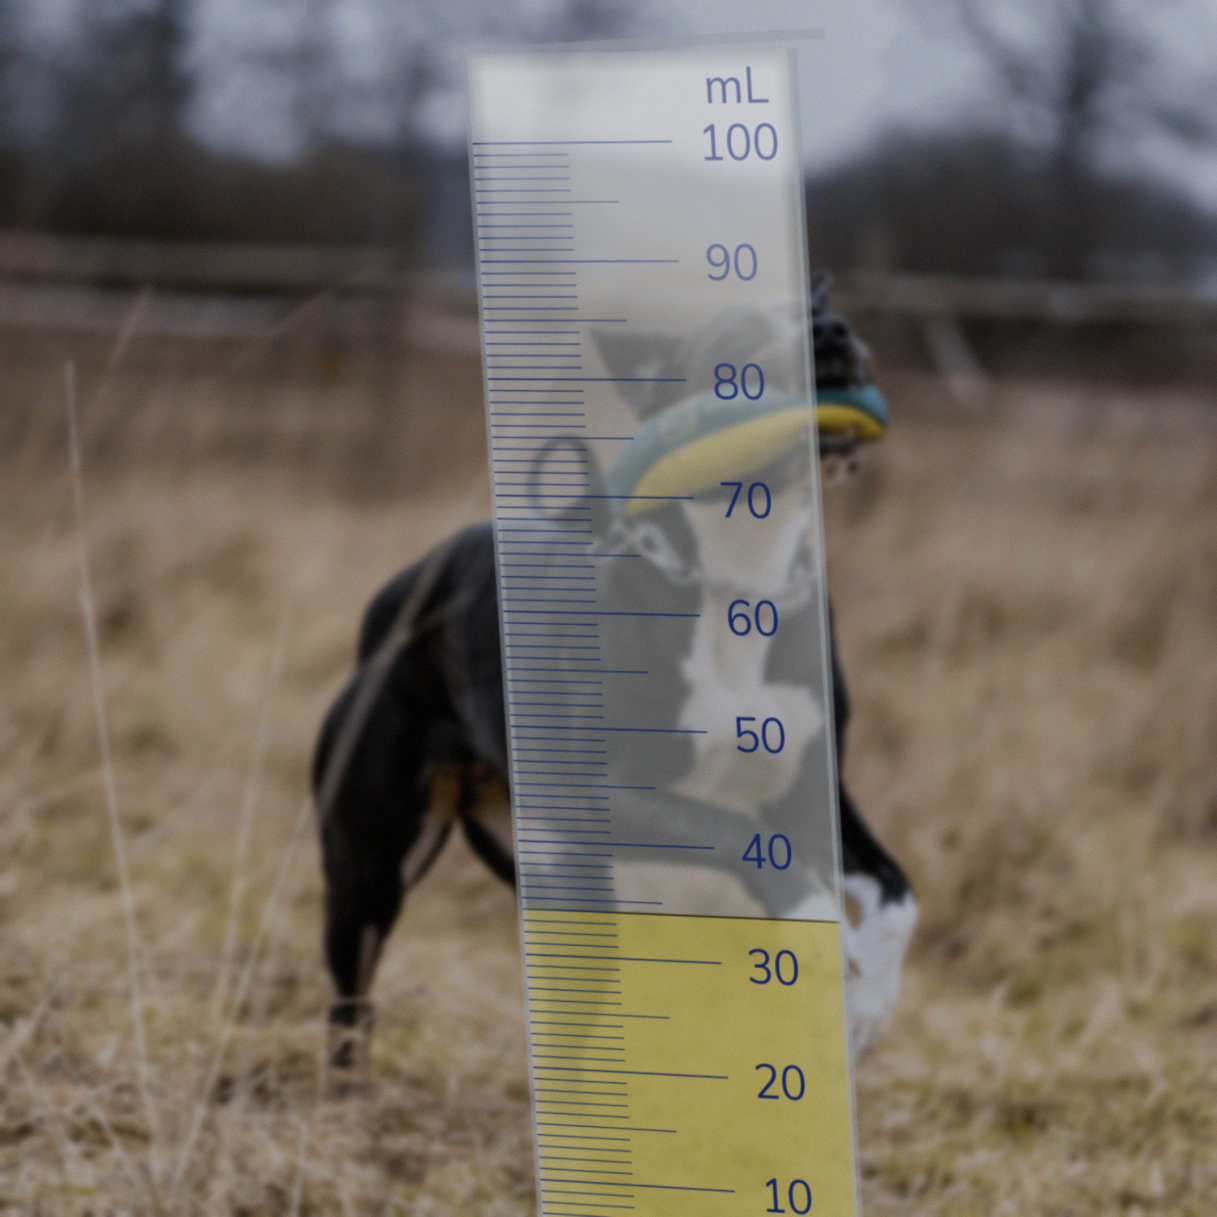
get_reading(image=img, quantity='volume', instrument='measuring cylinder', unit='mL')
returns 34 mL
